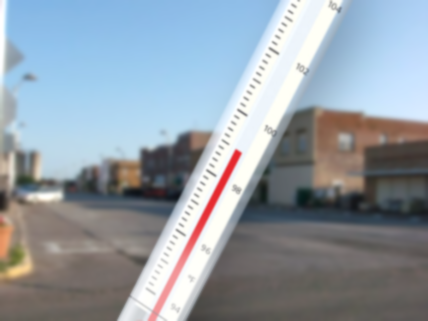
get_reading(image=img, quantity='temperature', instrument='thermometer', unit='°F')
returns 99 °F
